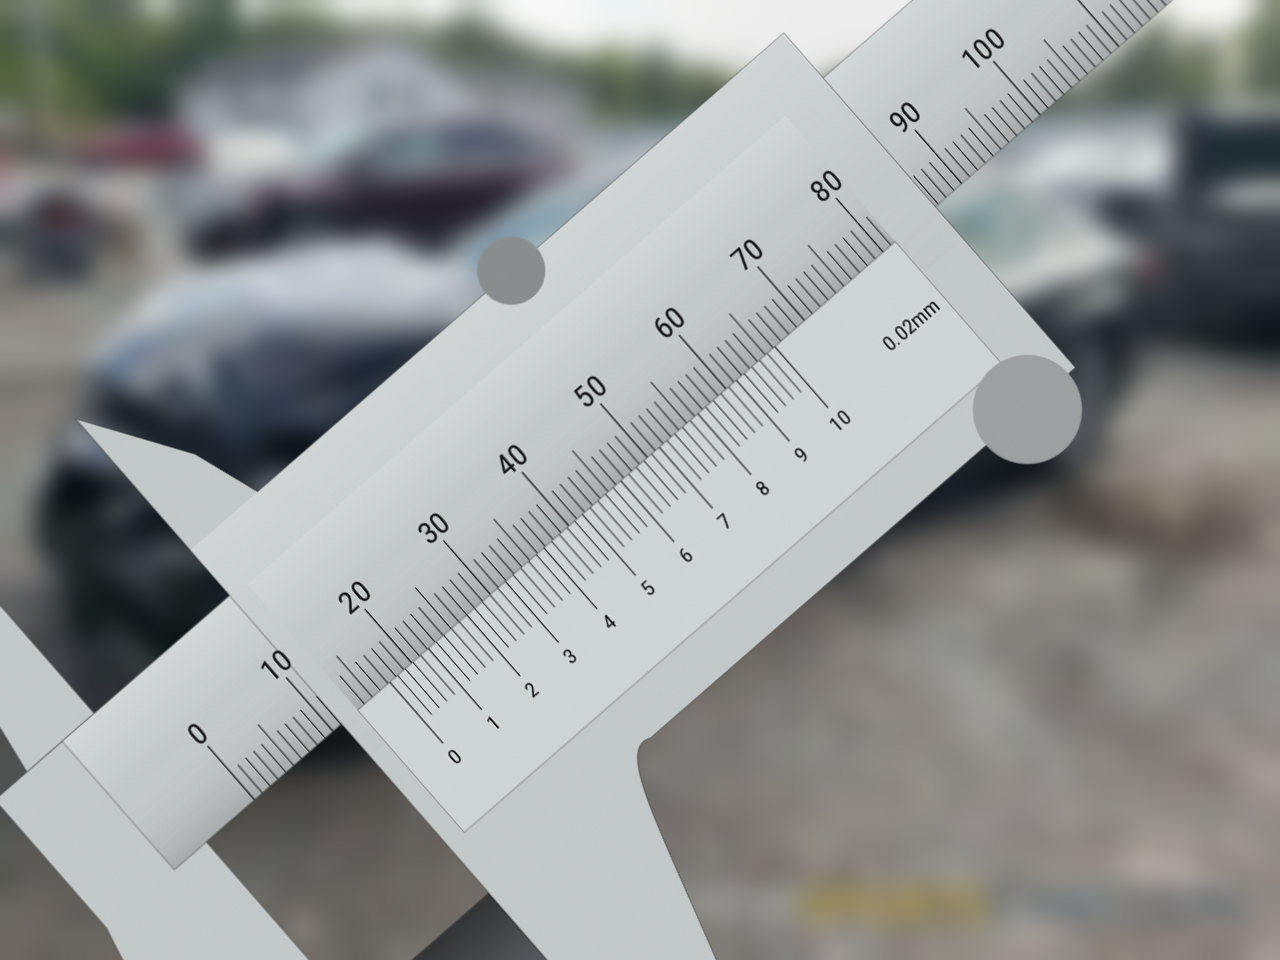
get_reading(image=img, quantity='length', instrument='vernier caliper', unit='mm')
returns 17.2 mm
